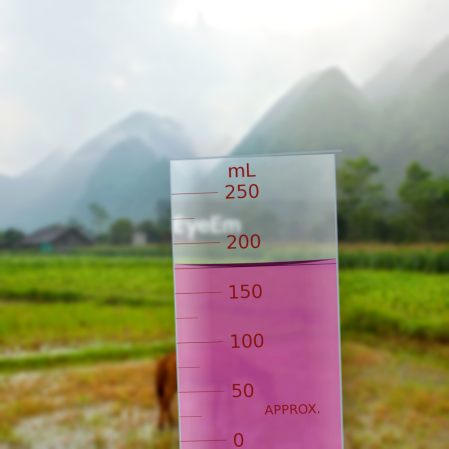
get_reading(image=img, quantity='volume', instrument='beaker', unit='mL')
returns 175 mL
